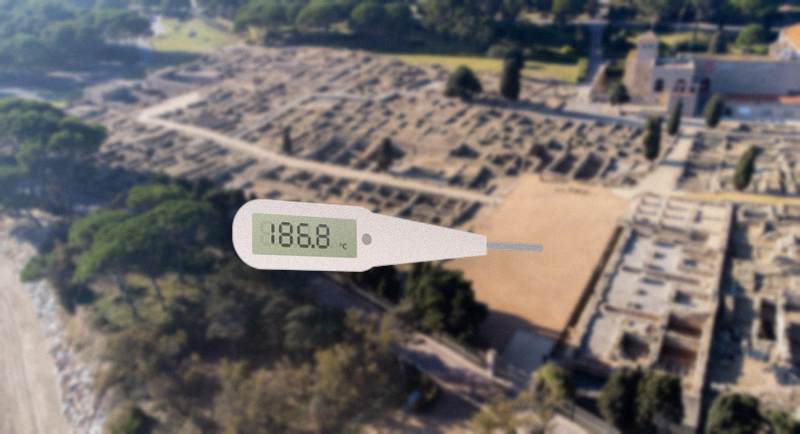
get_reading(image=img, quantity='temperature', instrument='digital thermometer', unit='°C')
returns 186.8 °C
